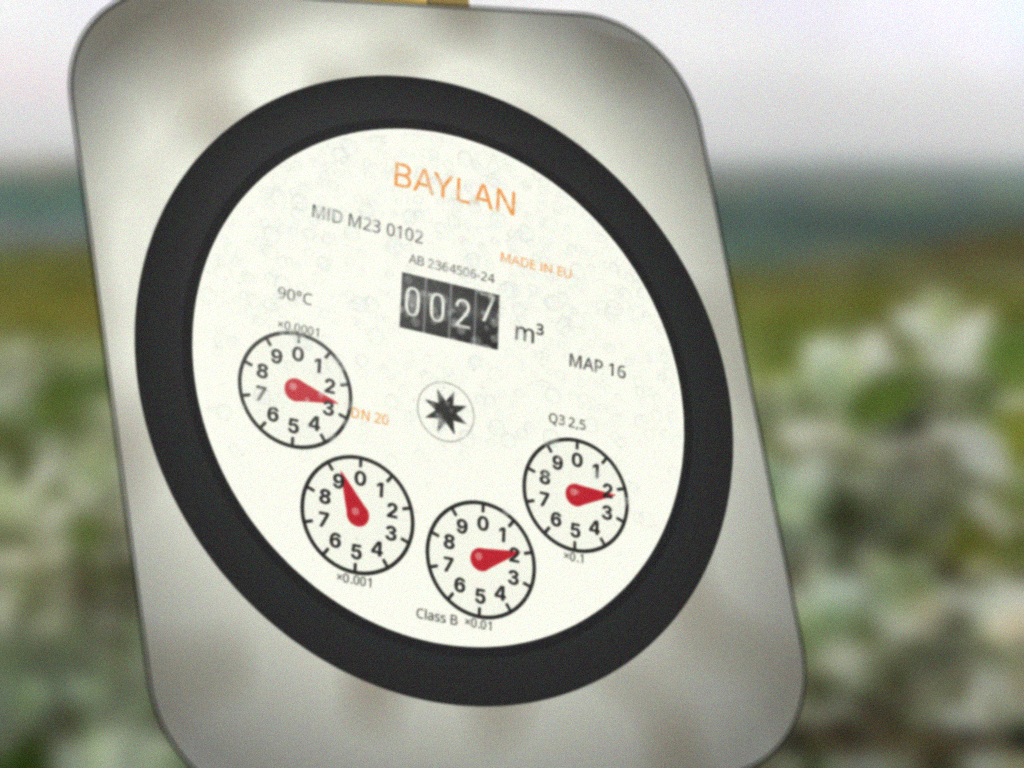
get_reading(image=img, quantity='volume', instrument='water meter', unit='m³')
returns 27.2192 m³
